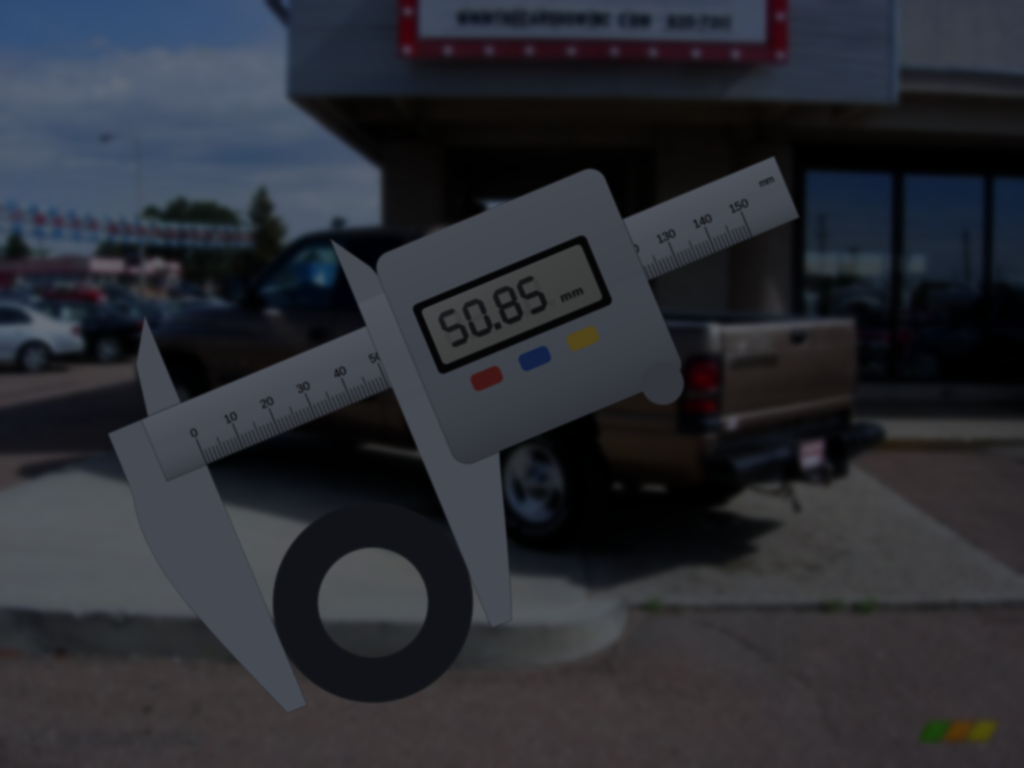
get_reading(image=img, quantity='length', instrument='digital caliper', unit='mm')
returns 50.85 mm
